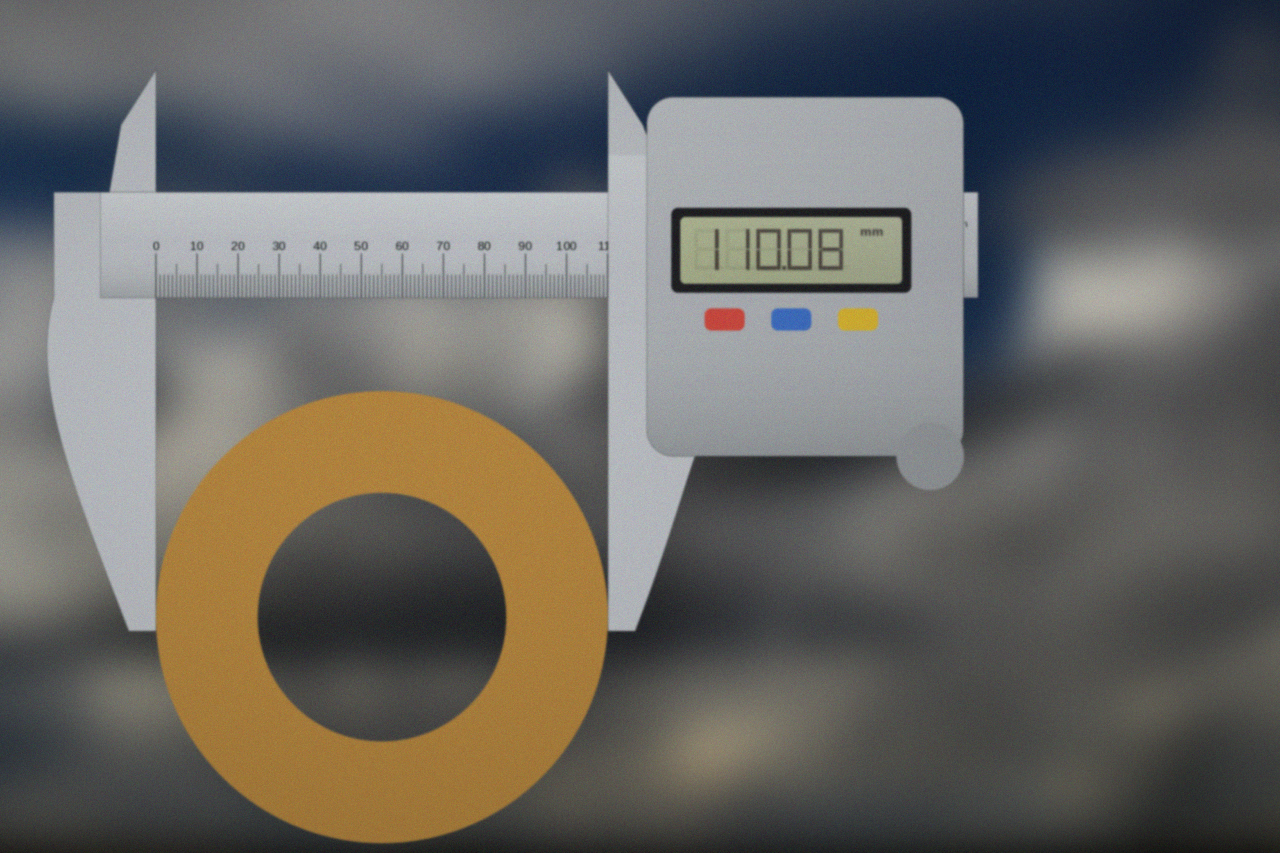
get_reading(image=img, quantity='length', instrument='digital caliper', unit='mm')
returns 110.08 mm
